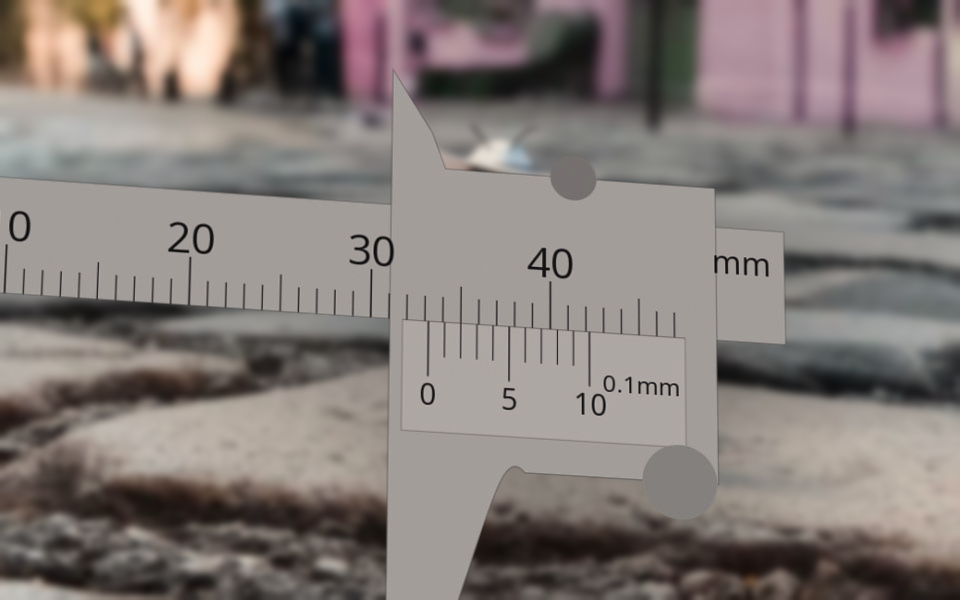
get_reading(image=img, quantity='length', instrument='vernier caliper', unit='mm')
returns 33.2 mm
